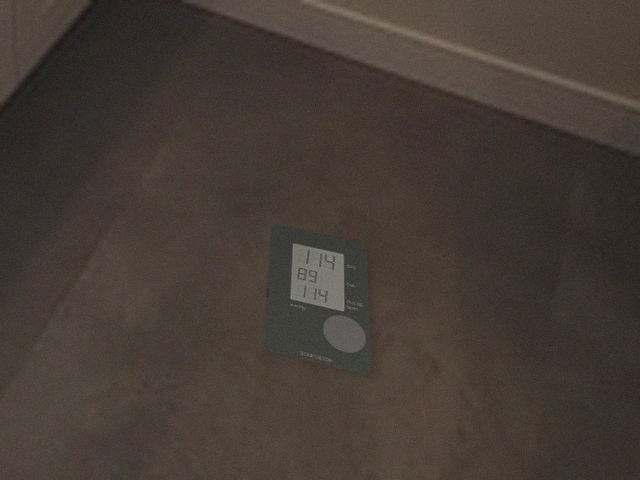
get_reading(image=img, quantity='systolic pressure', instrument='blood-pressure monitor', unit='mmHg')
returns 114 mmHg
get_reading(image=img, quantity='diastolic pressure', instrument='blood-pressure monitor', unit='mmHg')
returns 89 mmHg
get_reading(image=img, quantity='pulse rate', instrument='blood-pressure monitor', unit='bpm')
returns 114 bpm
